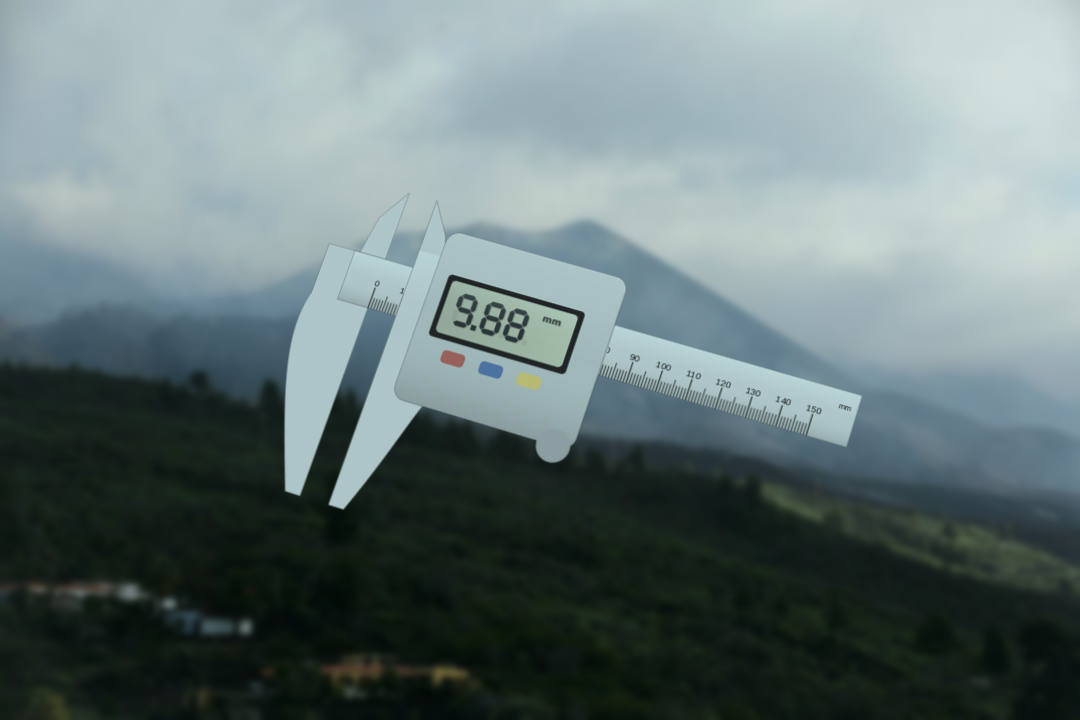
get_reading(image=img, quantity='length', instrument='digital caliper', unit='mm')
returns 9.88 mm
